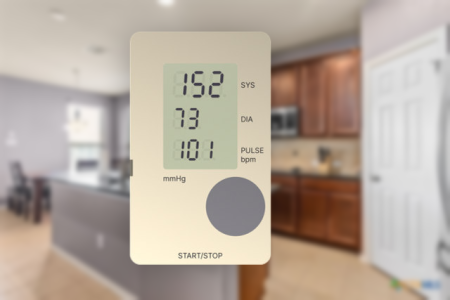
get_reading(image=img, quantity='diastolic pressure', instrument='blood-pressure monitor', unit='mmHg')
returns 73 mmHg
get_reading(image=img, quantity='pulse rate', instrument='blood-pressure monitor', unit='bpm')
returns 101 bpm
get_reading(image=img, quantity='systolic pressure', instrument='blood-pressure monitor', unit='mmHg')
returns 152 mmHg
